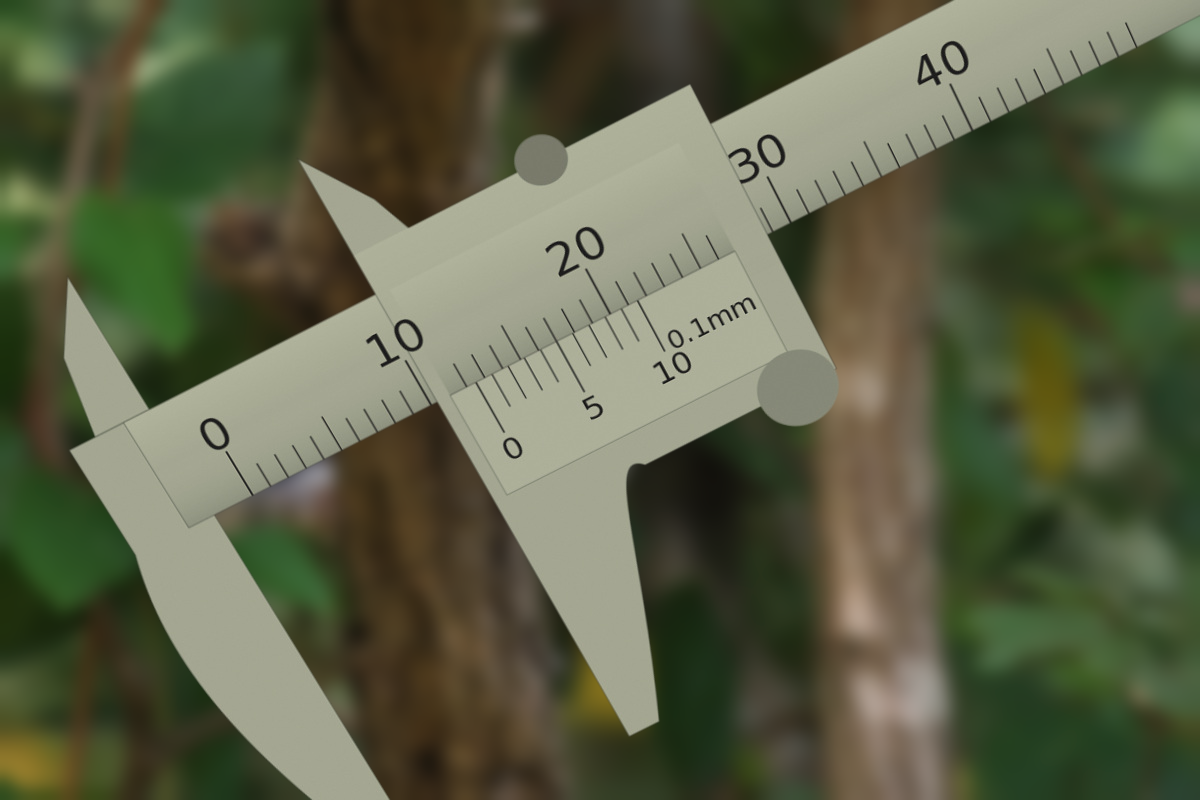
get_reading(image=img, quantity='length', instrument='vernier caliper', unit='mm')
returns 12.5 mm
